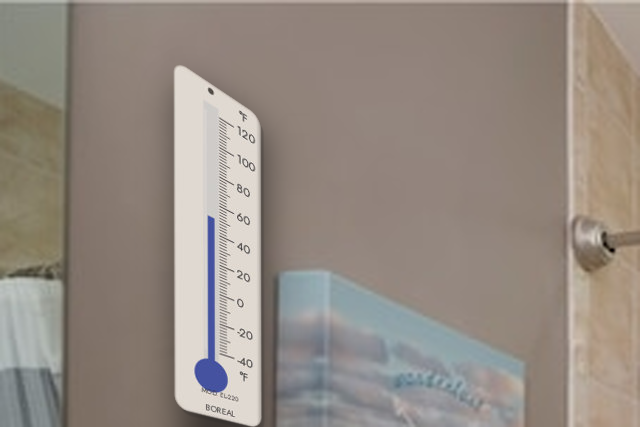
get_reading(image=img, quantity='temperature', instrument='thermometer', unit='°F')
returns 50 °F
